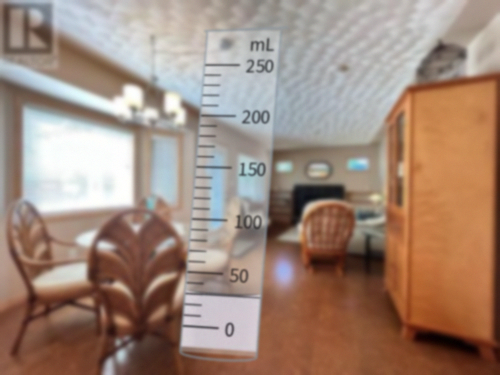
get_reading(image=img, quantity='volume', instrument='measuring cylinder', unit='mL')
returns 30 mL
